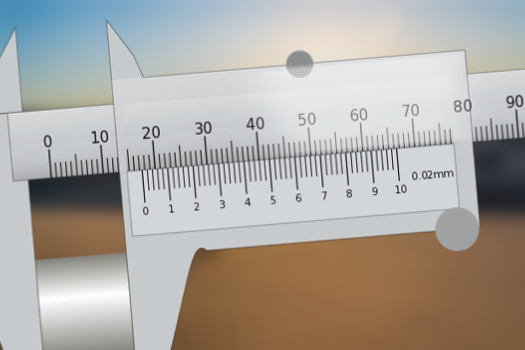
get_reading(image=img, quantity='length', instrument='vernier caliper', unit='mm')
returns 17.5 mm
